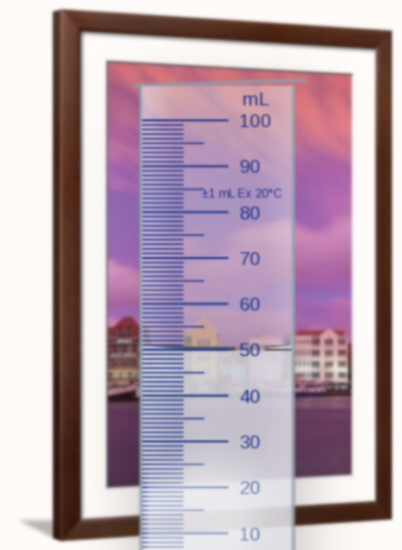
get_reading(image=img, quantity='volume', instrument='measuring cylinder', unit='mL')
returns 50 mL
